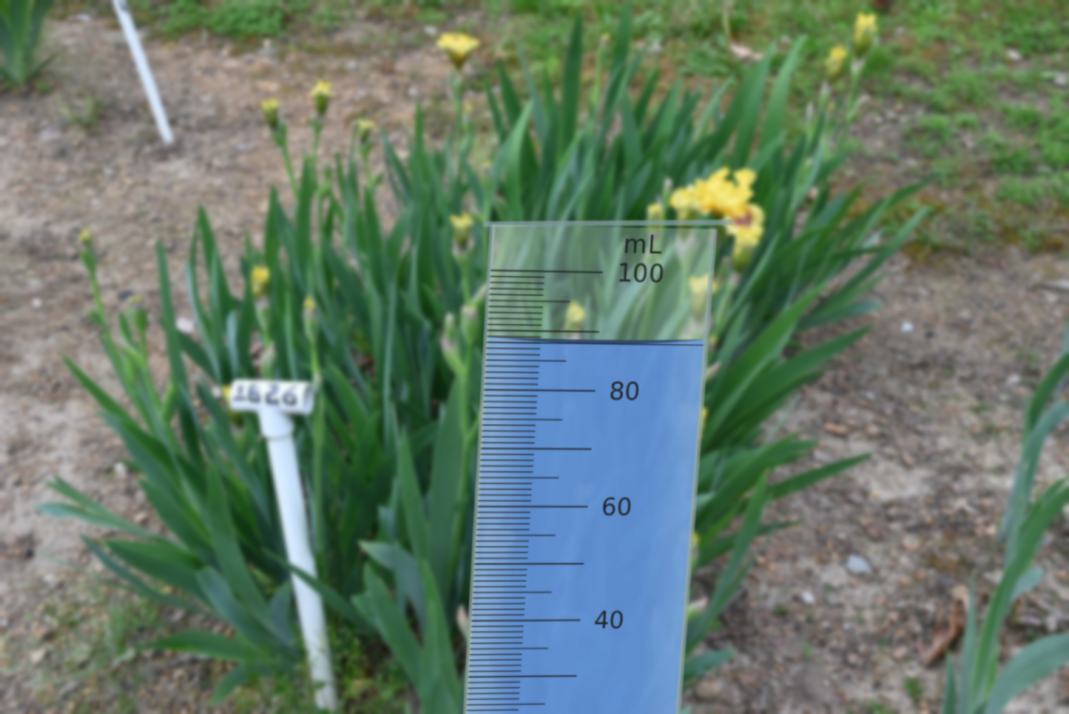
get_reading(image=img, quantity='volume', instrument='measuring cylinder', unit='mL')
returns 88 mL
